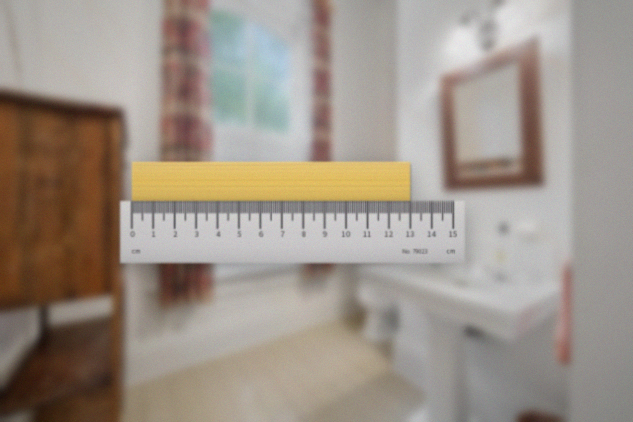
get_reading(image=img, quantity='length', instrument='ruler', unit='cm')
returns 13 cm
